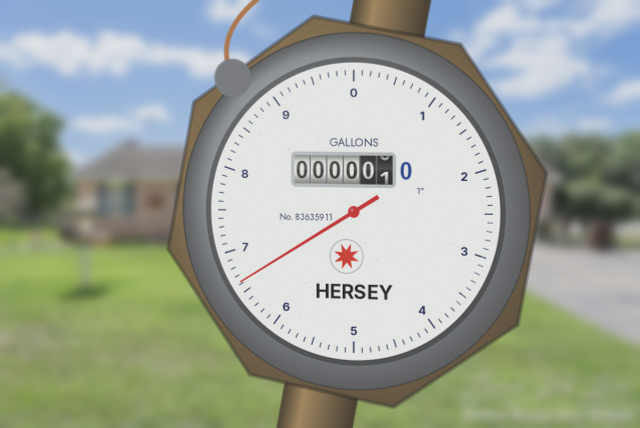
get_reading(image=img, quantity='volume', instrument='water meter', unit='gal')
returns 6.6 gal
